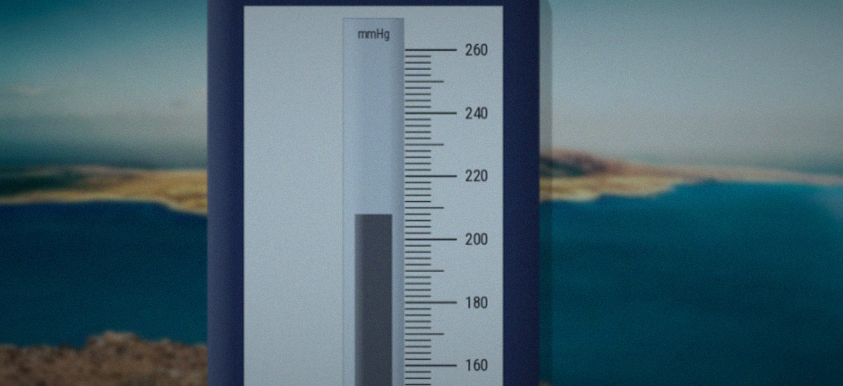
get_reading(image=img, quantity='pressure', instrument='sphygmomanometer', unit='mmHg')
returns 208 mmHg
